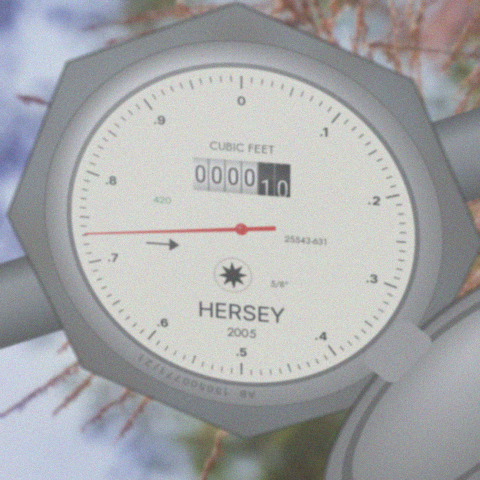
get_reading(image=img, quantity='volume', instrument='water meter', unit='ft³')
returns 9.73 ft³
